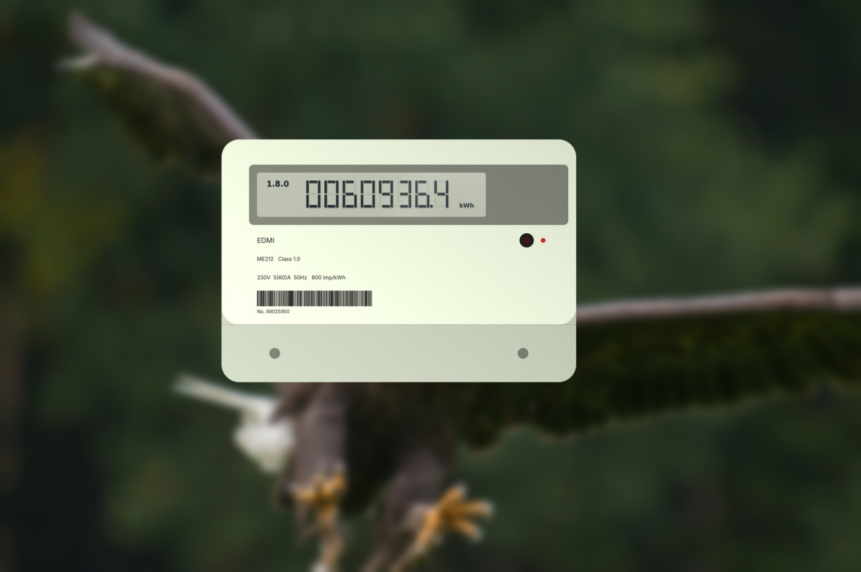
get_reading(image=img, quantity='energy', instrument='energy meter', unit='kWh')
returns 60936.4 kWh
